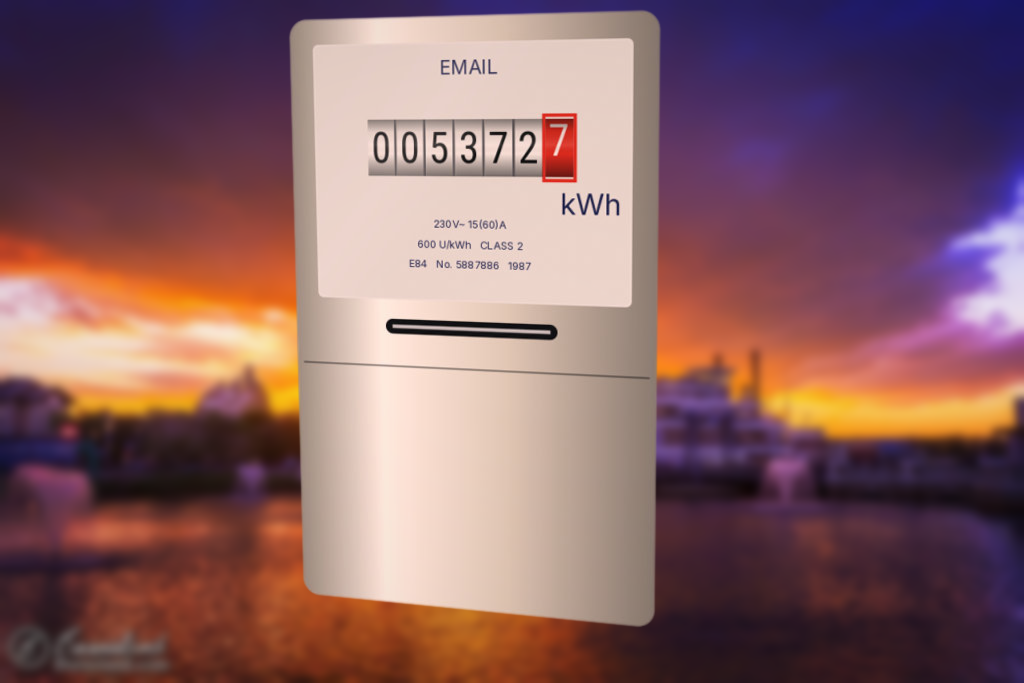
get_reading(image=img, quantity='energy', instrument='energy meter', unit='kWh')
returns 5372.7 kWh
